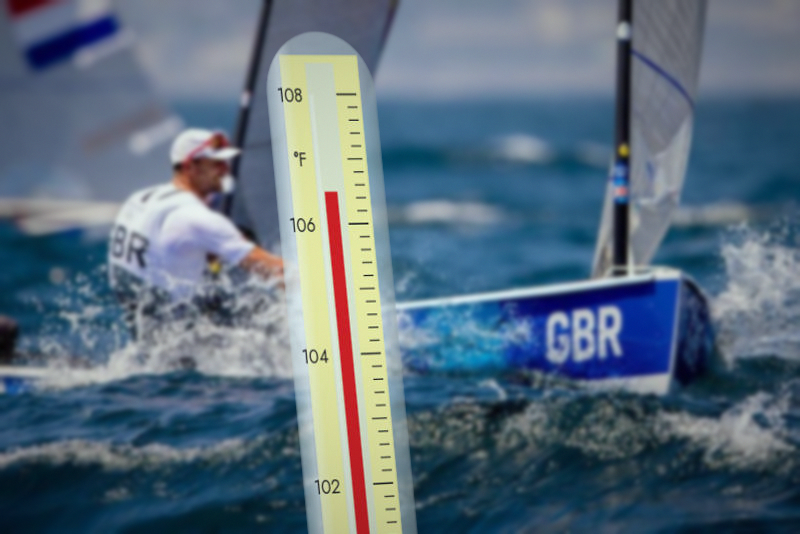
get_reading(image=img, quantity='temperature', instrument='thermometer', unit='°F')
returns 106.5 °F
